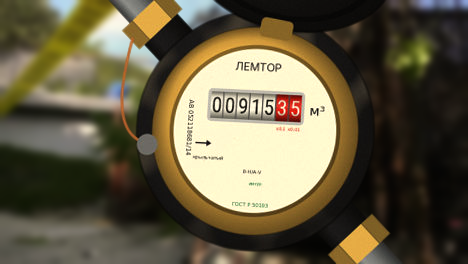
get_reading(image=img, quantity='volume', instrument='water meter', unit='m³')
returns 915.35 m³
